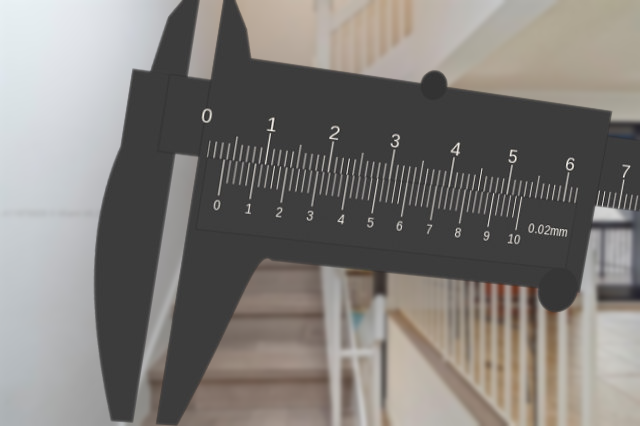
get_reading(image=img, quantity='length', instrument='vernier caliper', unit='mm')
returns 3.6 mm
